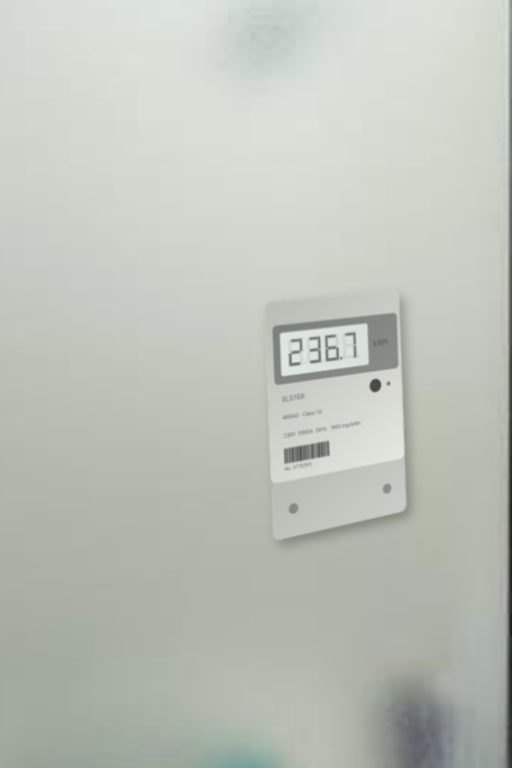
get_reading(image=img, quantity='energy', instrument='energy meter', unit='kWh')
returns 236.7 kWh
